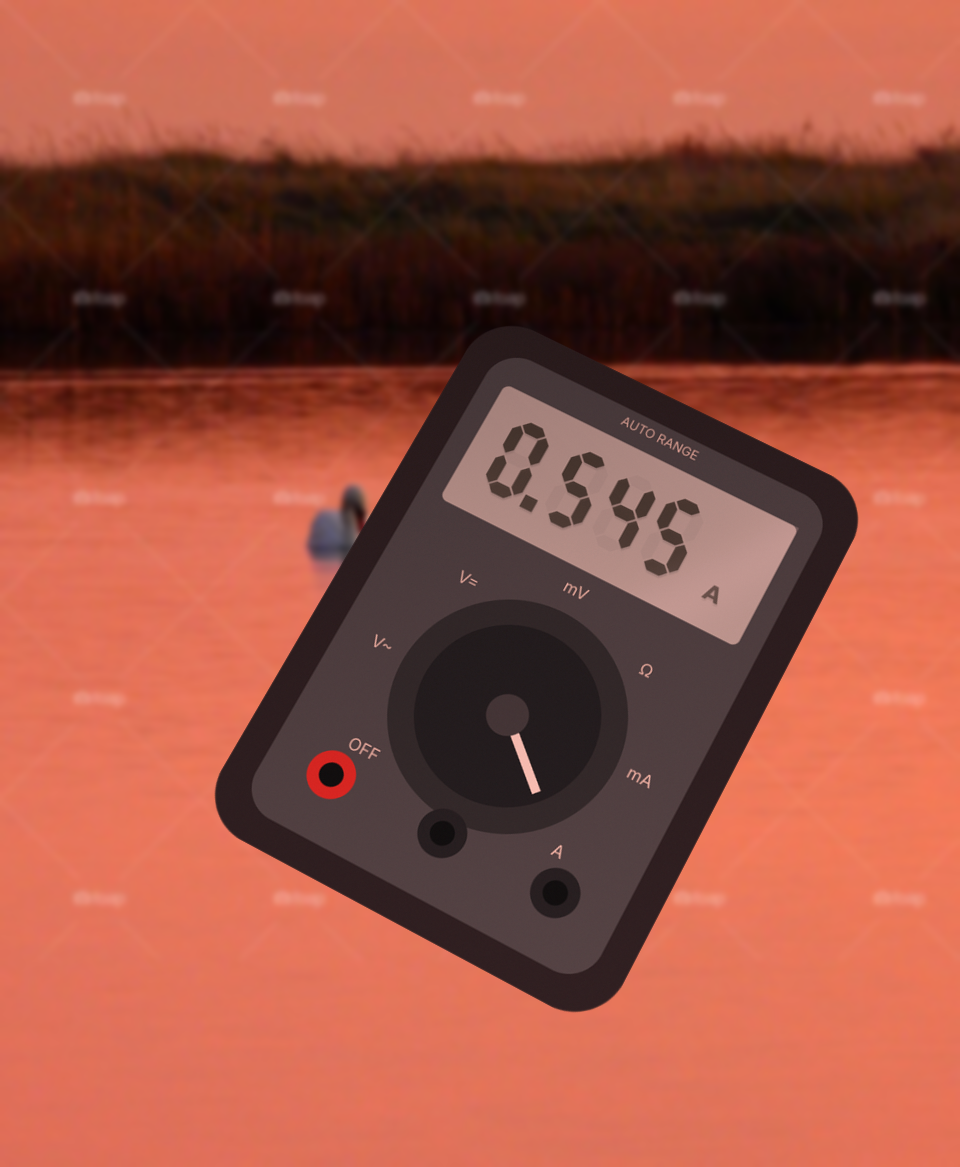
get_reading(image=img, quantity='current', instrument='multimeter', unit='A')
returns 0.545 A
